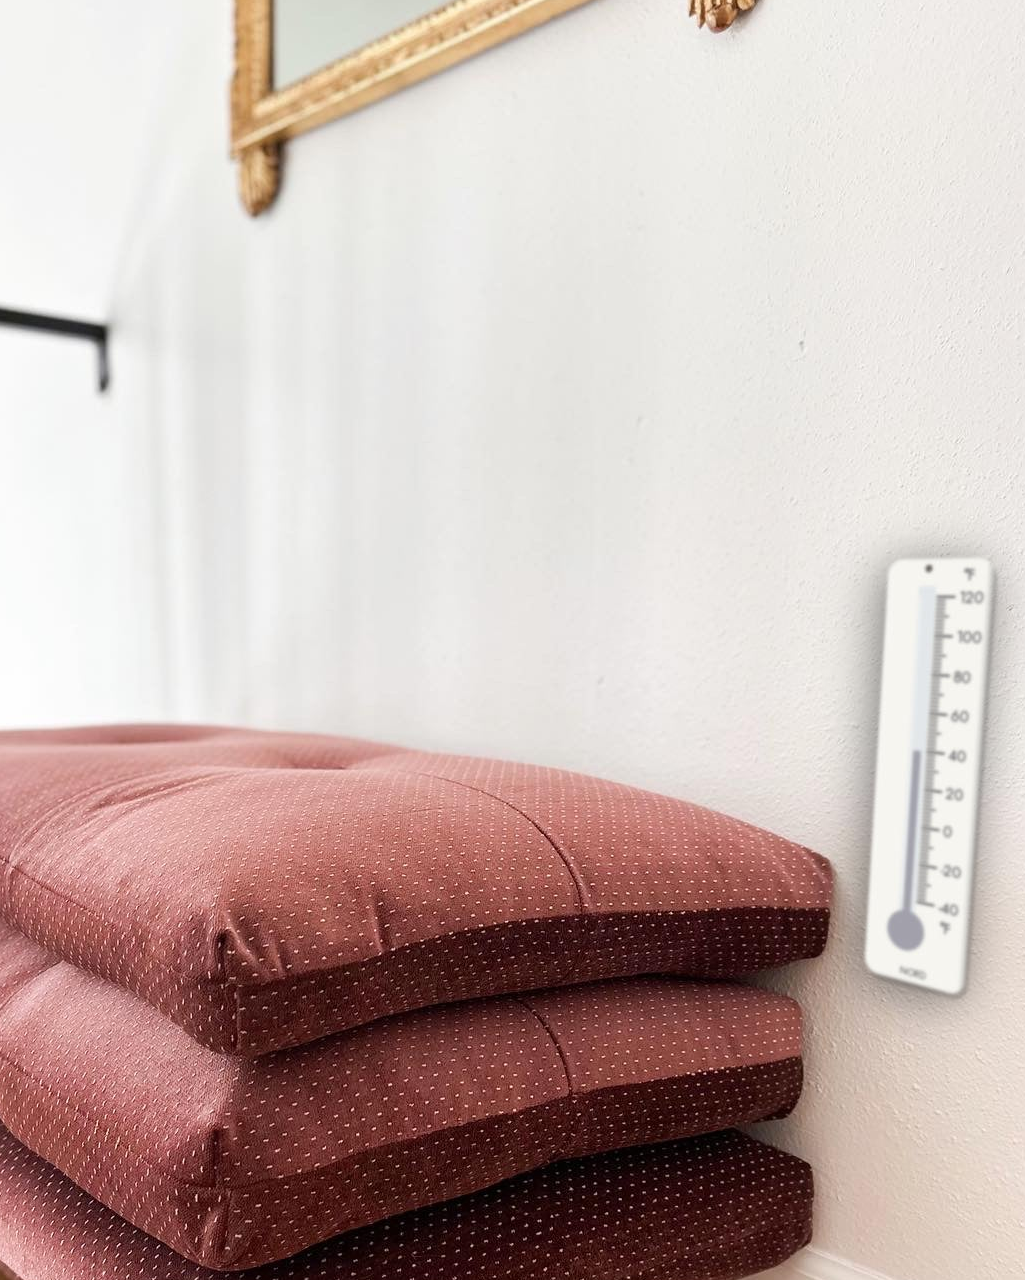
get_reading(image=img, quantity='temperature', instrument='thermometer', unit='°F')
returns 40 °F
